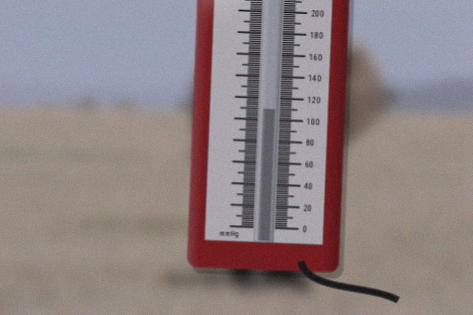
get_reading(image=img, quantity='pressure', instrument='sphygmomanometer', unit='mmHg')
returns 110 mmHg
